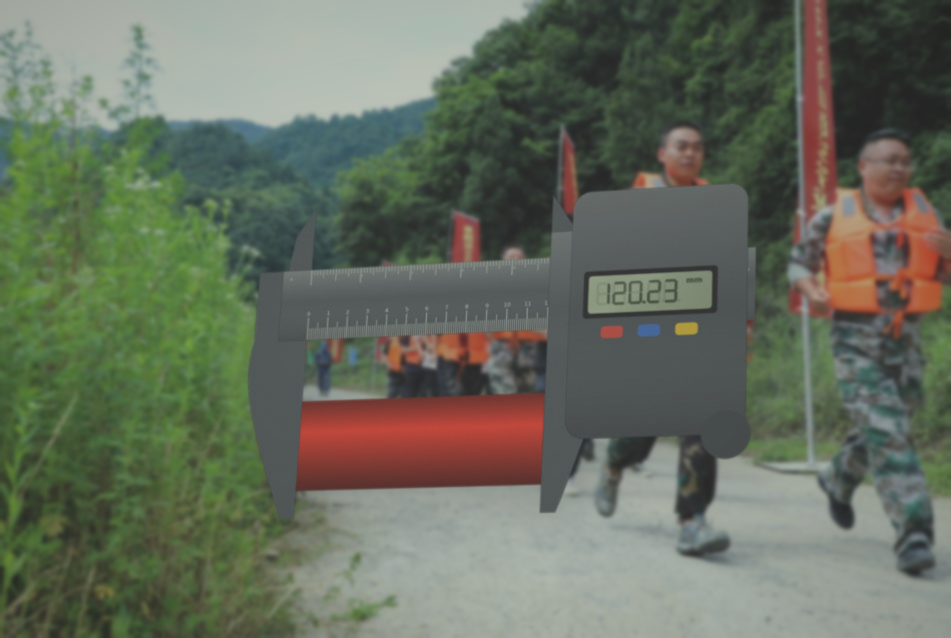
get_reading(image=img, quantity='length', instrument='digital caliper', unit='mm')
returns 120.23 mm
